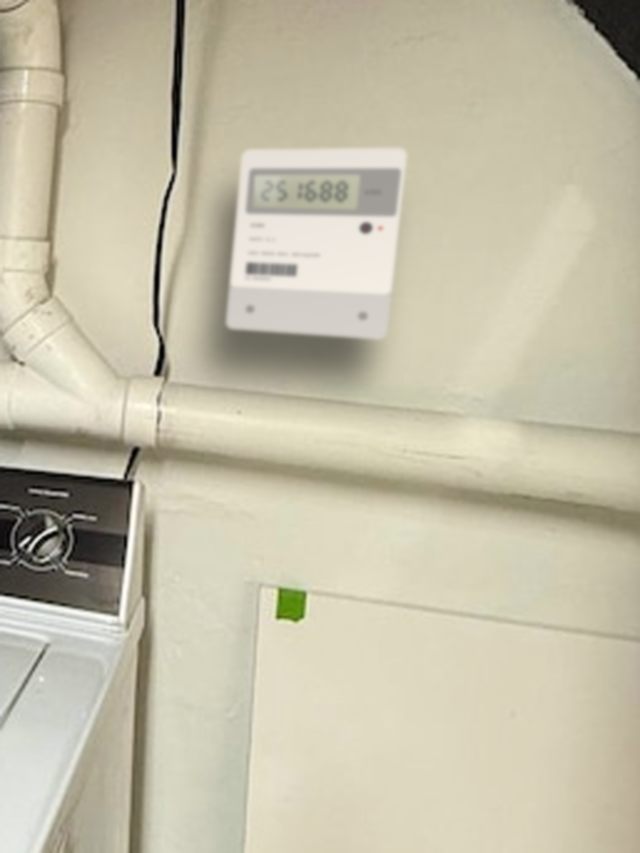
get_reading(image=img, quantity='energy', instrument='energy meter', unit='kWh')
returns 251688 kWh
